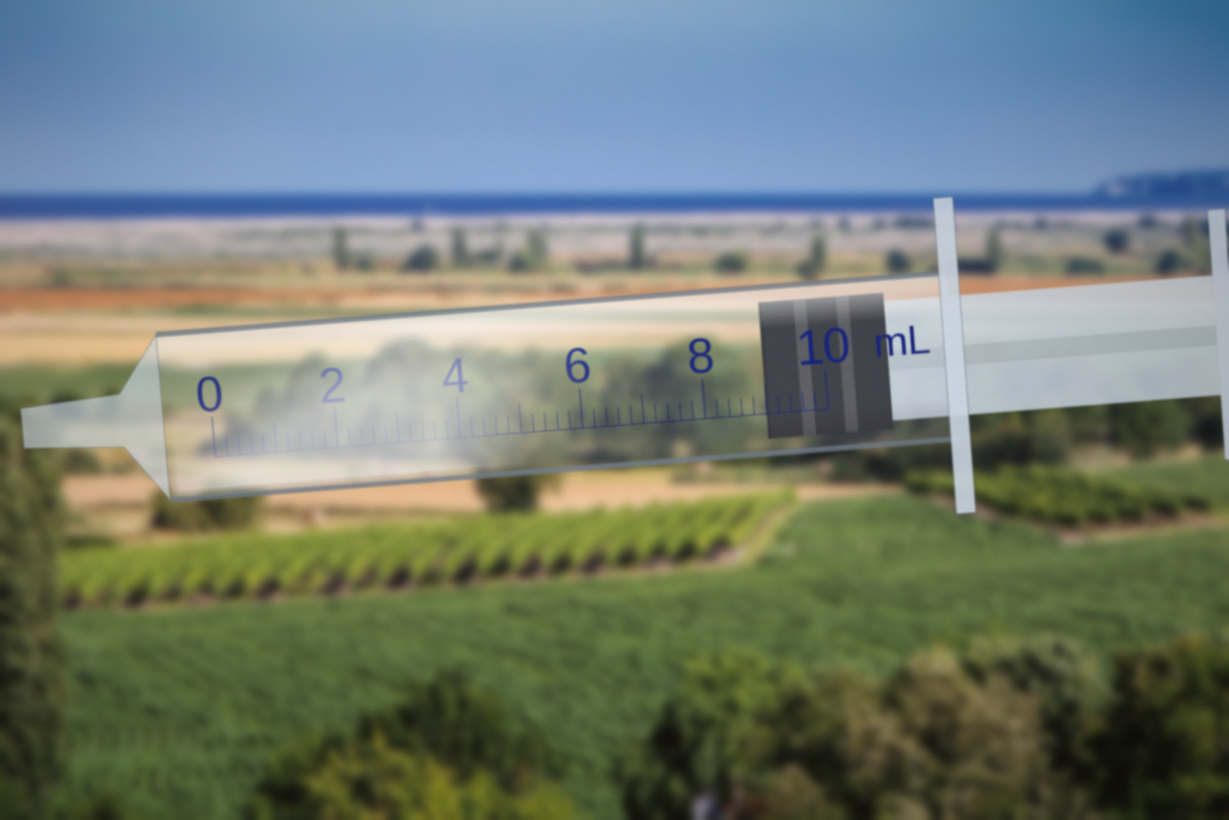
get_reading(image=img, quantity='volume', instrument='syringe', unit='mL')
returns 9 mL
